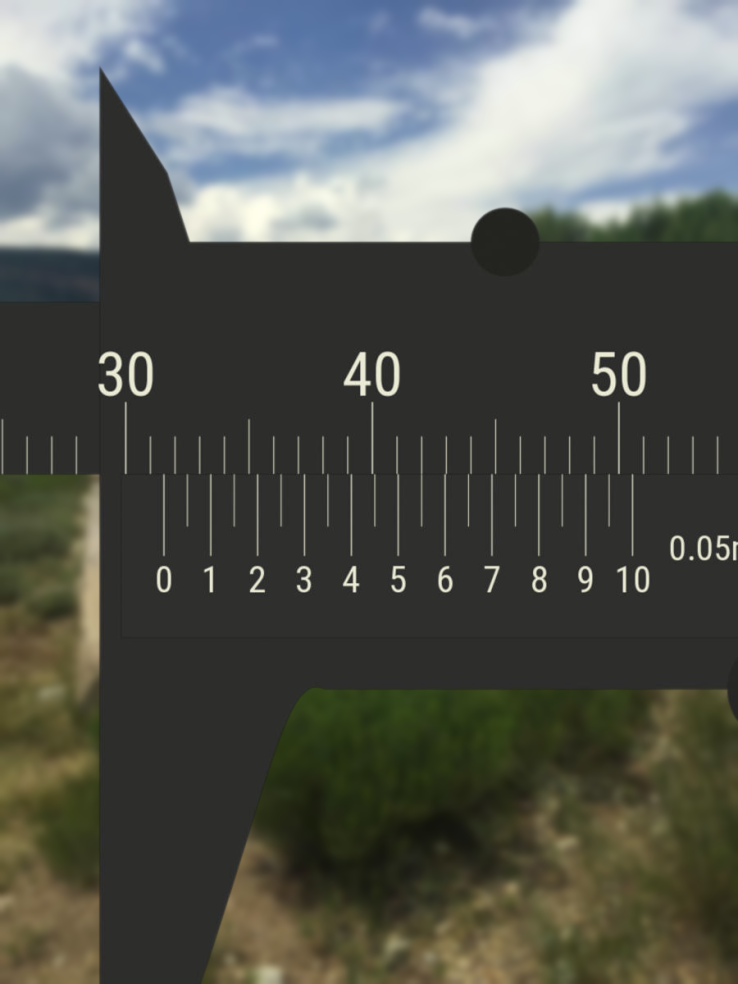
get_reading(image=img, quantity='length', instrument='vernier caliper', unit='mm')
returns 31.55 mm
